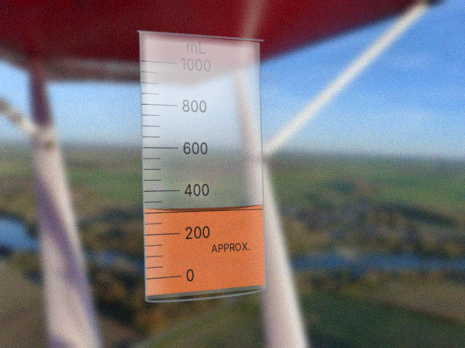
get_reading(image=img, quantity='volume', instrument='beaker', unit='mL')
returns 300 mL
